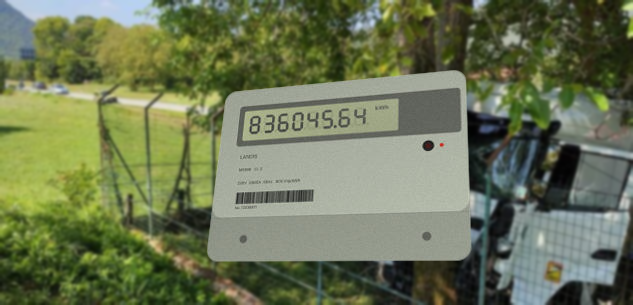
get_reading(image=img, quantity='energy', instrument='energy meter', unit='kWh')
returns 836045.64 kWh
